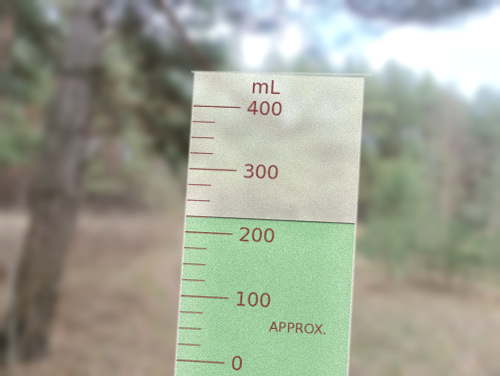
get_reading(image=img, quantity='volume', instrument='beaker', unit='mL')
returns 225 mL
